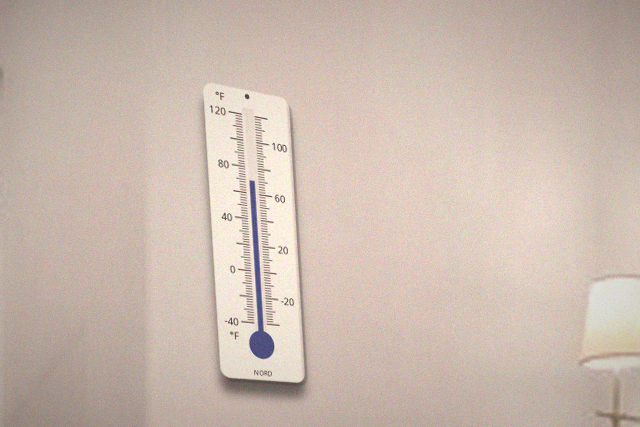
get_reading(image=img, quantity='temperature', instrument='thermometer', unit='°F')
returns 70 °F
